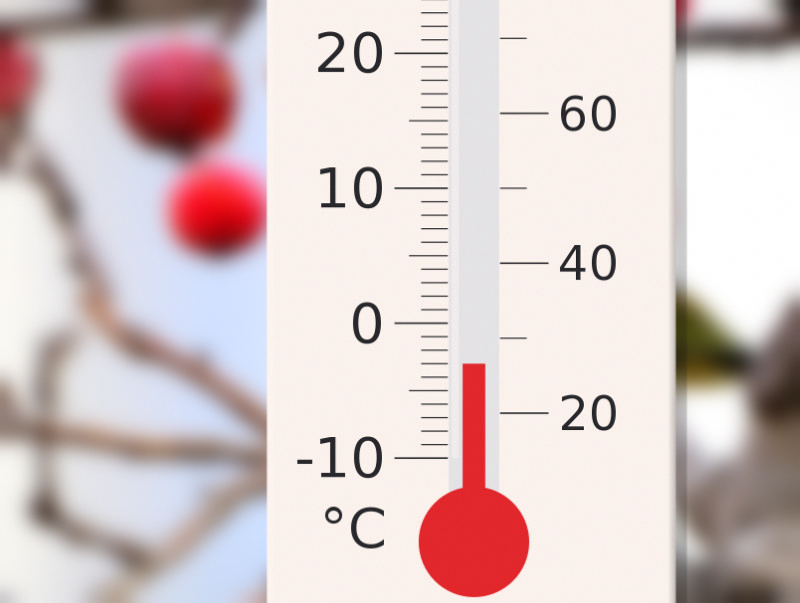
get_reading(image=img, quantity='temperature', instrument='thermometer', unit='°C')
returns -3 °C
